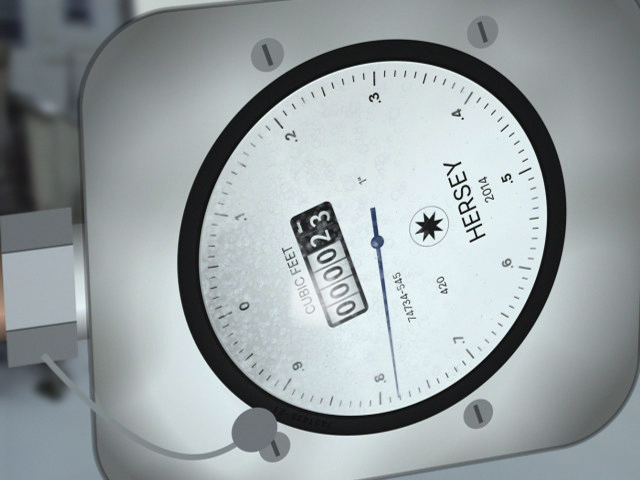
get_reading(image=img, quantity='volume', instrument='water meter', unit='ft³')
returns 22.78 ft³
